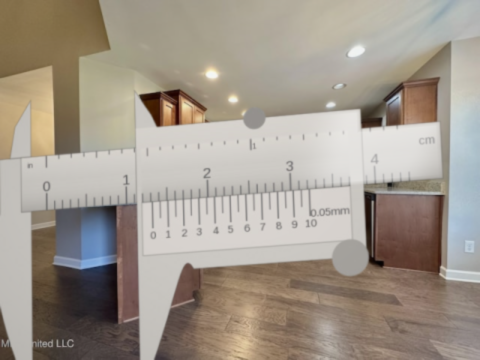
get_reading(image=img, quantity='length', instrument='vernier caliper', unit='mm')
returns 13.2 mm
